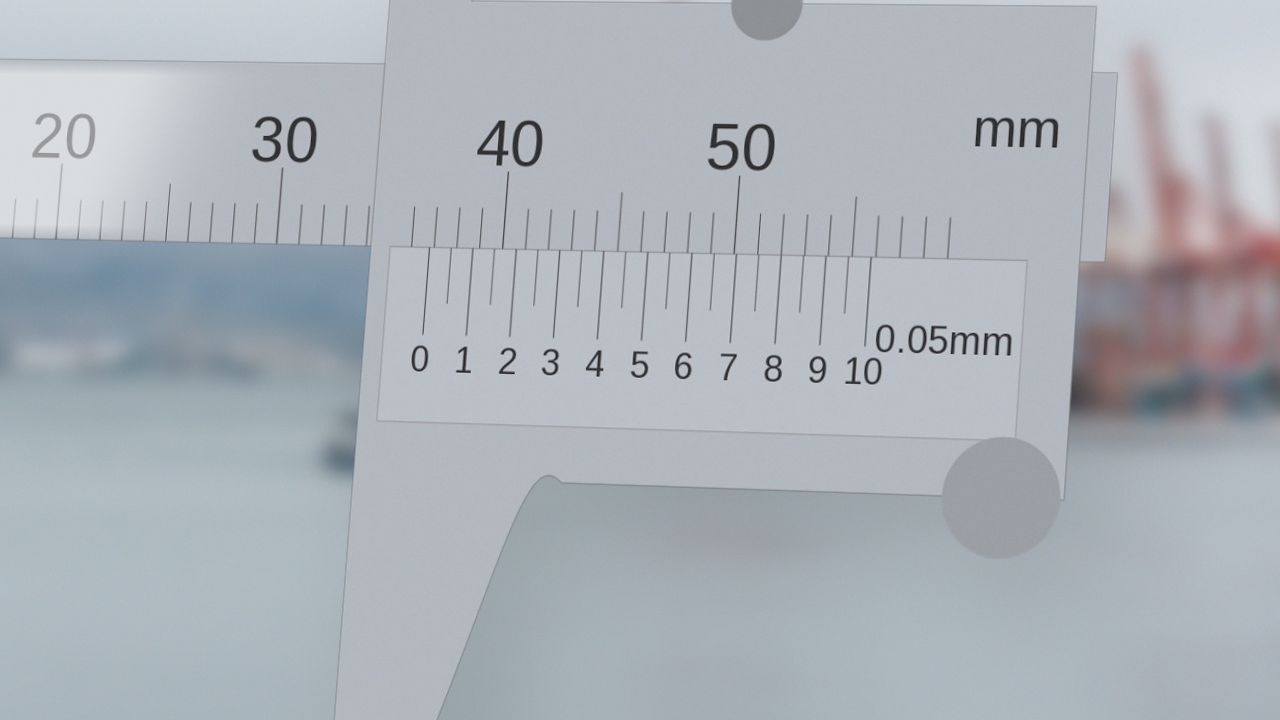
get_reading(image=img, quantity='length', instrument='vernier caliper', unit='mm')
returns 36.8 mm
